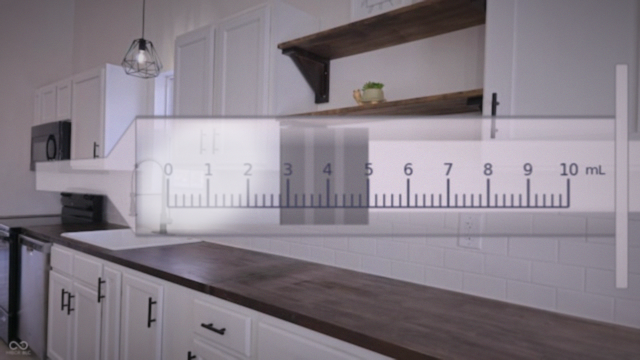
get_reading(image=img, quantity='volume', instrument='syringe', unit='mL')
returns 2.8 mL
